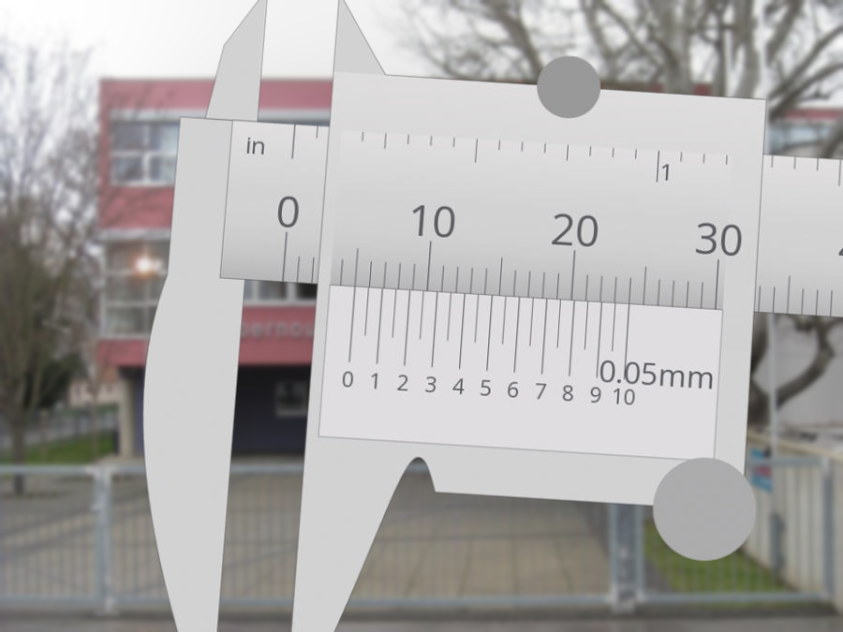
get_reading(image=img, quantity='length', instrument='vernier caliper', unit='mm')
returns 5.0 mm
